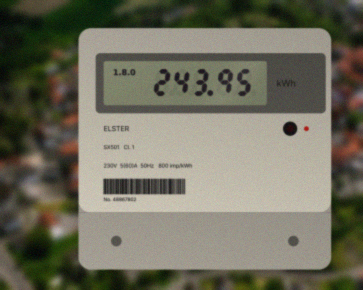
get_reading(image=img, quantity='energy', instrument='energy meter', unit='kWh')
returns 243.95 kWh
